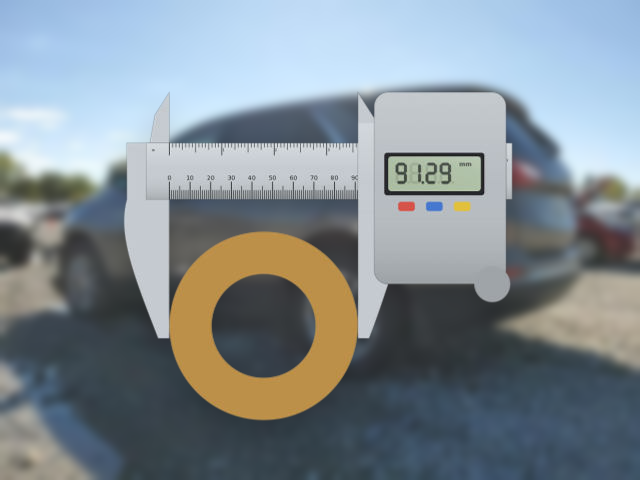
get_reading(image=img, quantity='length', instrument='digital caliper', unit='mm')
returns 91.29 mm
